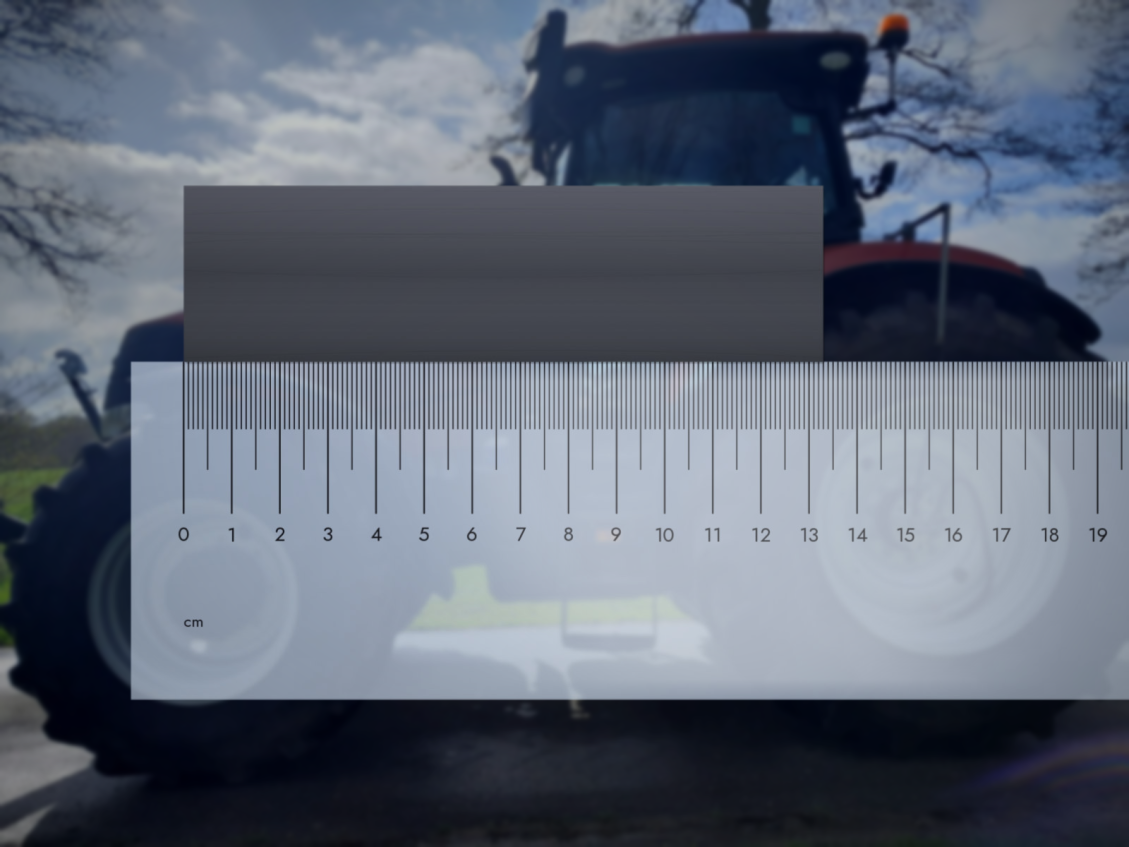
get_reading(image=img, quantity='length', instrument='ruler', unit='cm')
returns 13.3 cm
